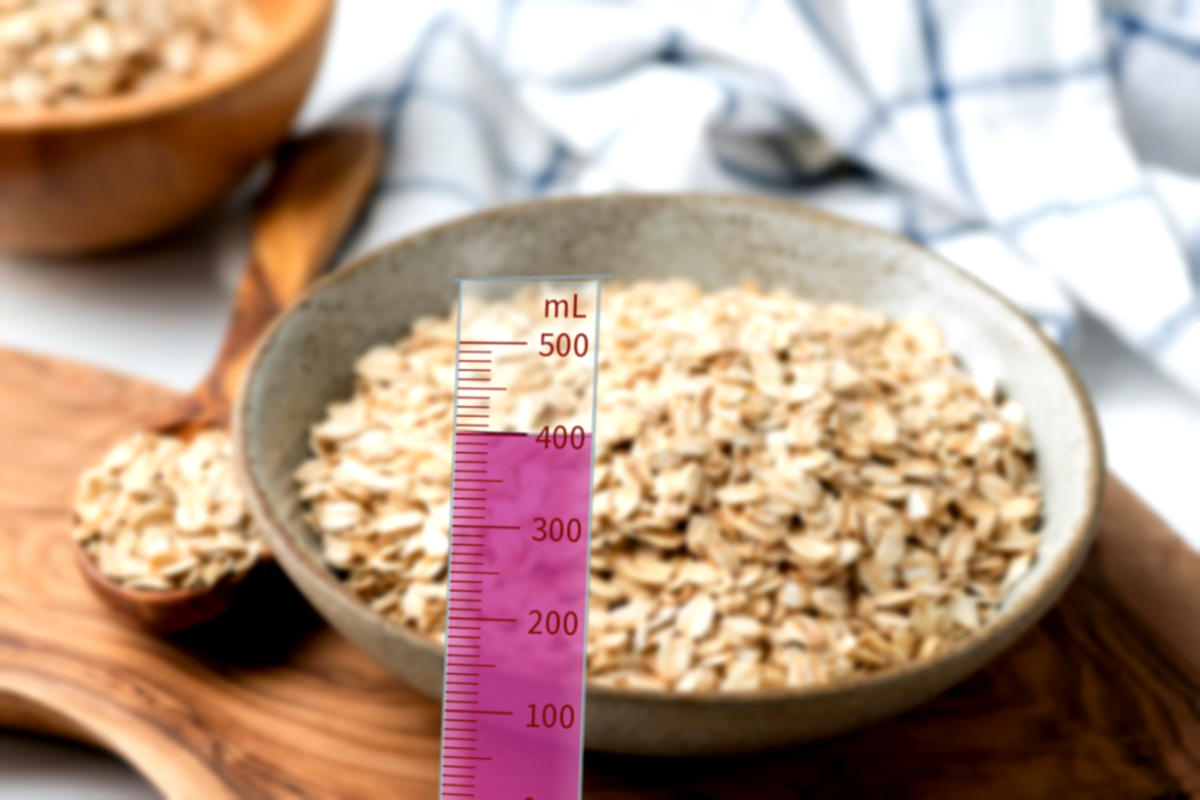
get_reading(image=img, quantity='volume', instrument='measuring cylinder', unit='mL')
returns 400 mL
